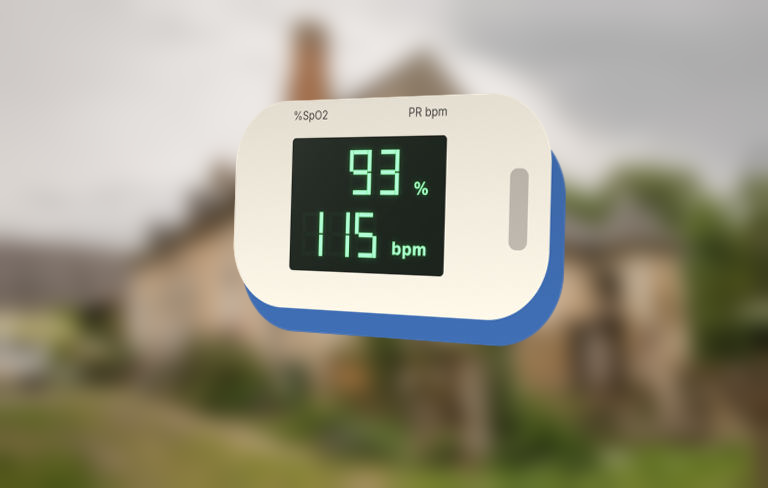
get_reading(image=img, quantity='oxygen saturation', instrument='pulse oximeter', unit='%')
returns 93 %
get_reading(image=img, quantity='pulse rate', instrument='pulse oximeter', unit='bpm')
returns 115 bpm
